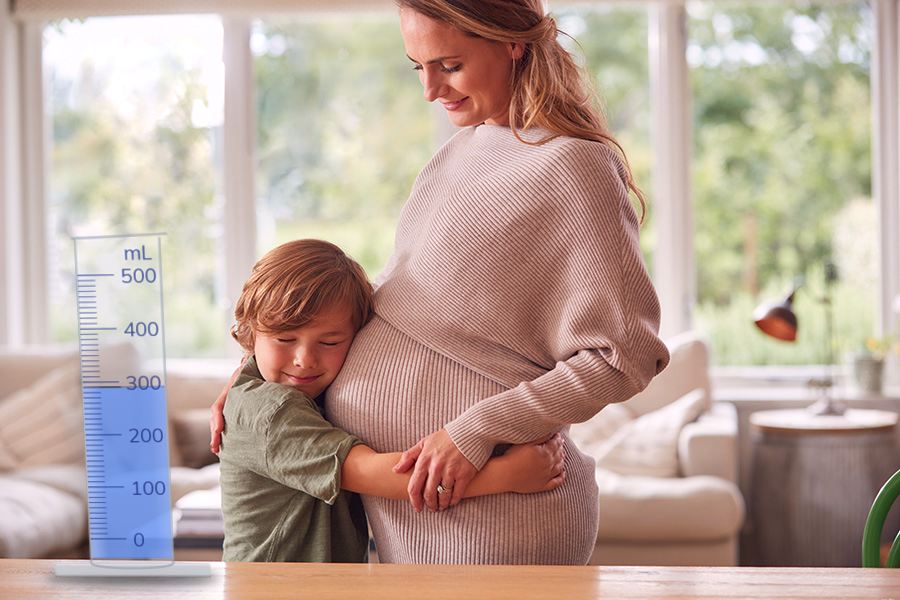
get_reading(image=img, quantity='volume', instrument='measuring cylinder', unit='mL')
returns 290 mL
